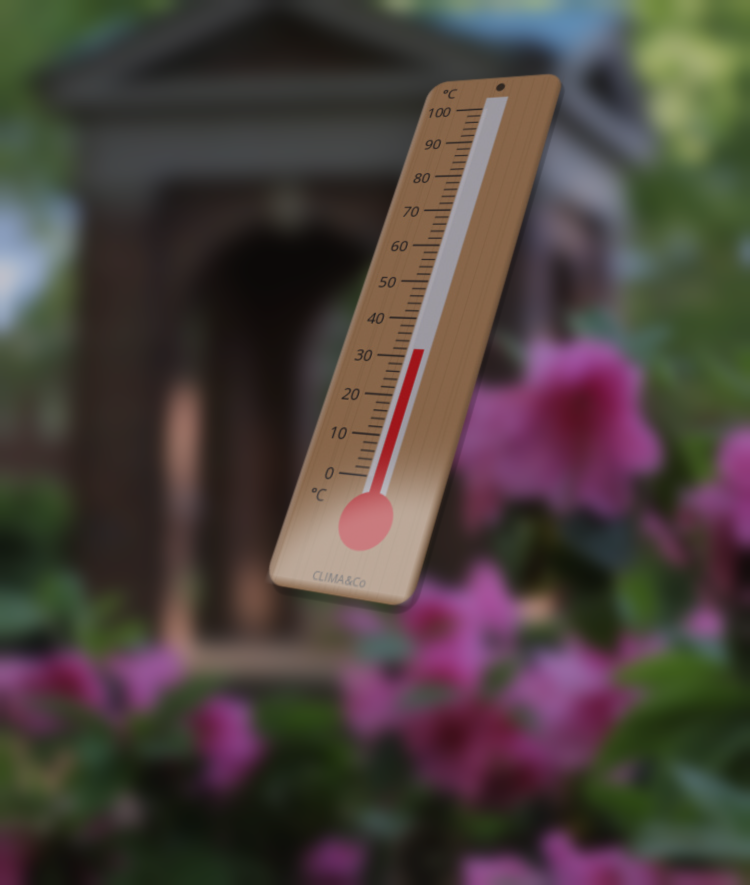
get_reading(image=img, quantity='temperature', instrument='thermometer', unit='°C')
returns 32 °C
